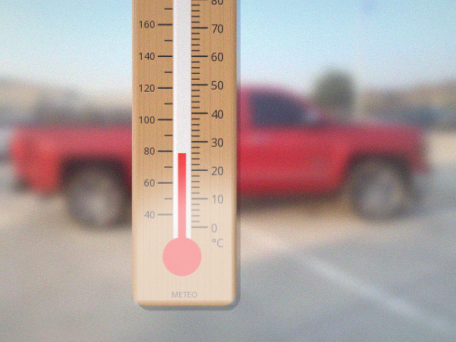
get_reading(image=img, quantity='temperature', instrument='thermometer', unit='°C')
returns 26 °C
